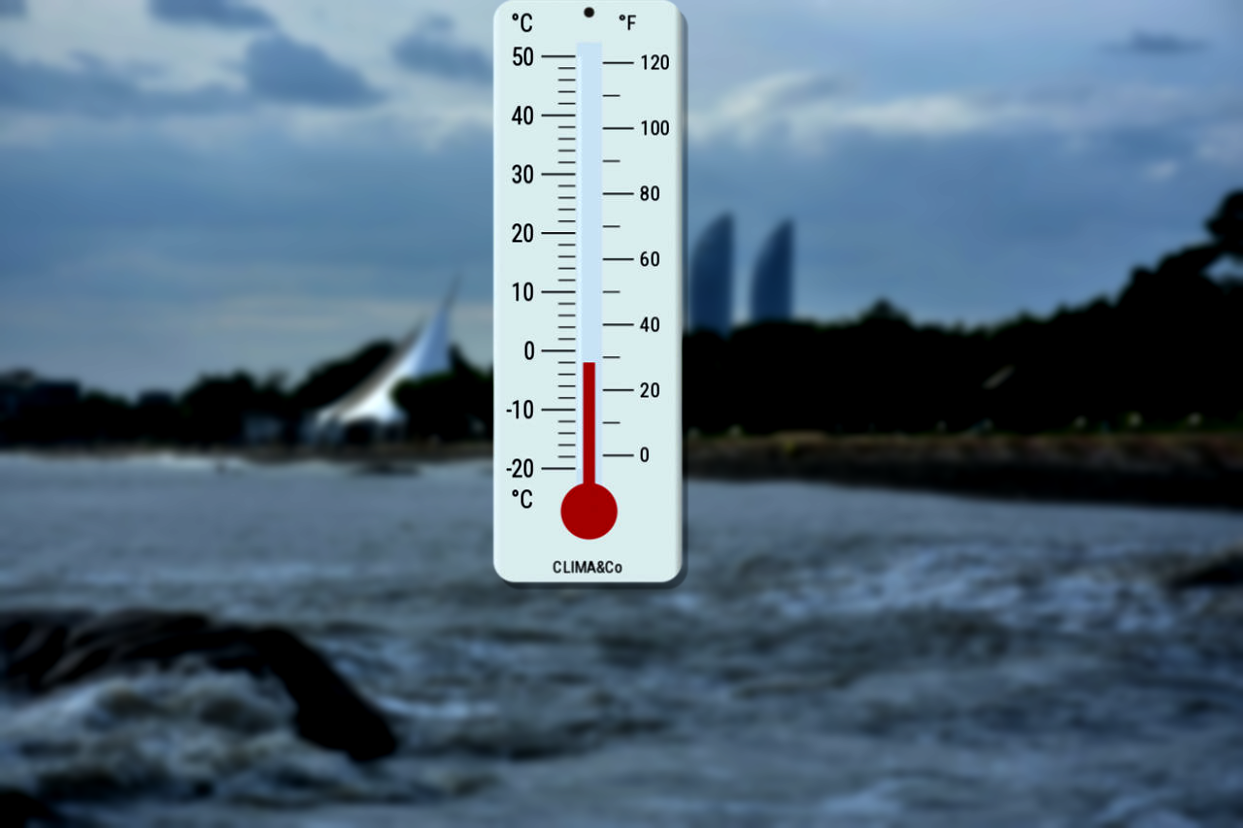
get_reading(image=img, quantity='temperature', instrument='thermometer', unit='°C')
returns -2 °C
